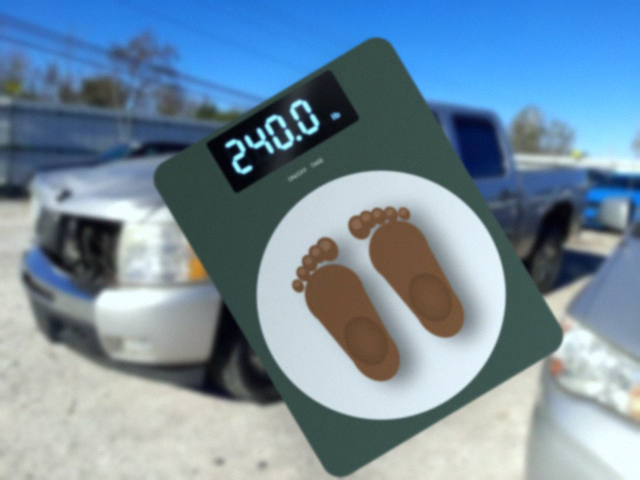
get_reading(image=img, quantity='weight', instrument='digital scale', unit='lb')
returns 240.0 lb
